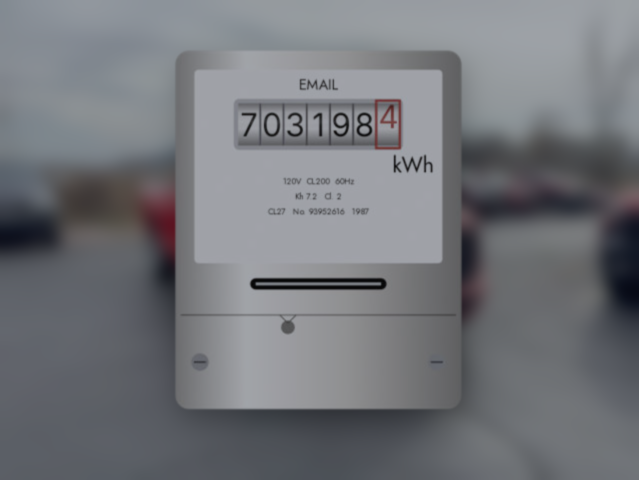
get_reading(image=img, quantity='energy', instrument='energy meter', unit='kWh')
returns 703198.4 kWh
